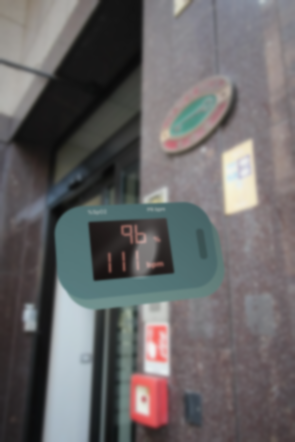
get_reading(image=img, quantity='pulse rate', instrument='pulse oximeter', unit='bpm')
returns 111 bpm
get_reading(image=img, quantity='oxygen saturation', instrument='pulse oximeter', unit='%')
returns 96 %
